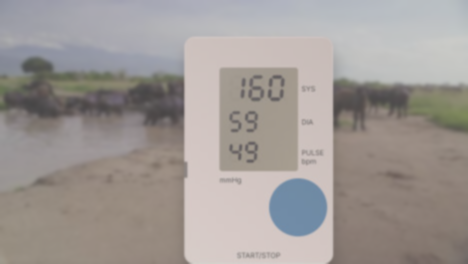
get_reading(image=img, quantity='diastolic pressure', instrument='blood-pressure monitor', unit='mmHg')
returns 59 mmHg
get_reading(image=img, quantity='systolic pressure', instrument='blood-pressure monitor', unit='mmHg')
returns 160 mmHg
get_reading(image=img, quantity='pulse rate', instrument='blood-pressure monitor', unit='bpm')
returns 49 bpm
